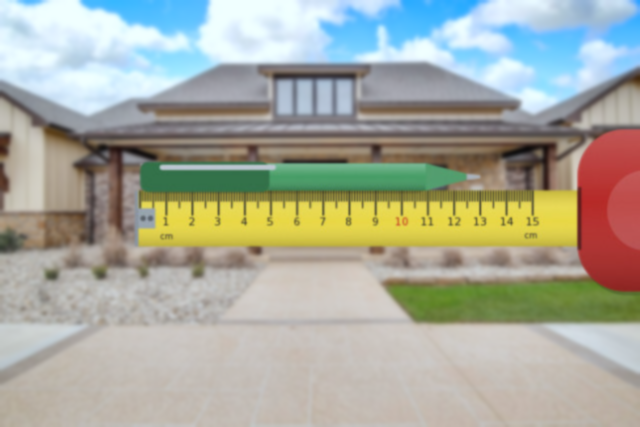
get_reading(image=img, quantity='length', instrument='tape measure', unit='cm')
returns 13 cm
